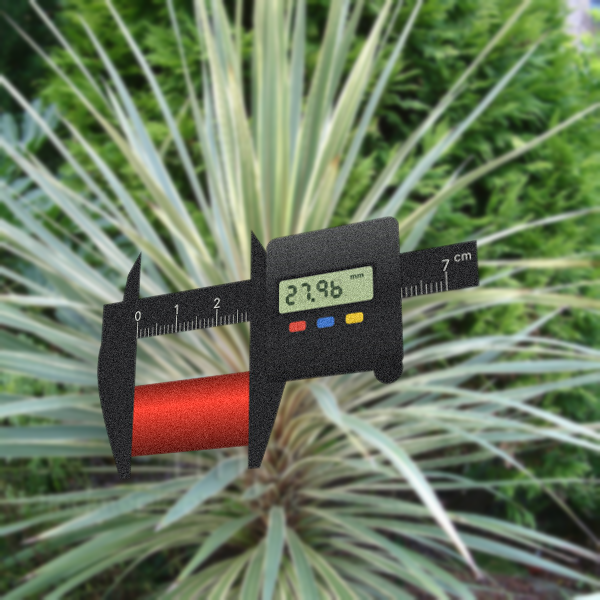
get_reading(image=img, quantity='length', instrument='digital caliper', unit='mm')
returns 27.96 mm
